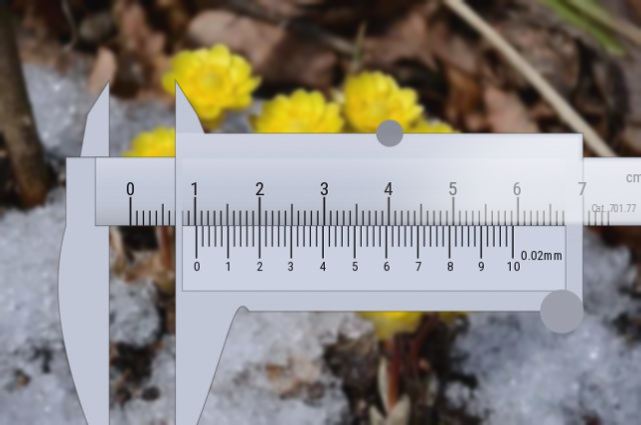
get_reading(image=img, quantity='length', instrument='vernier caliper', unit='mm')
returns 10.2 mm
